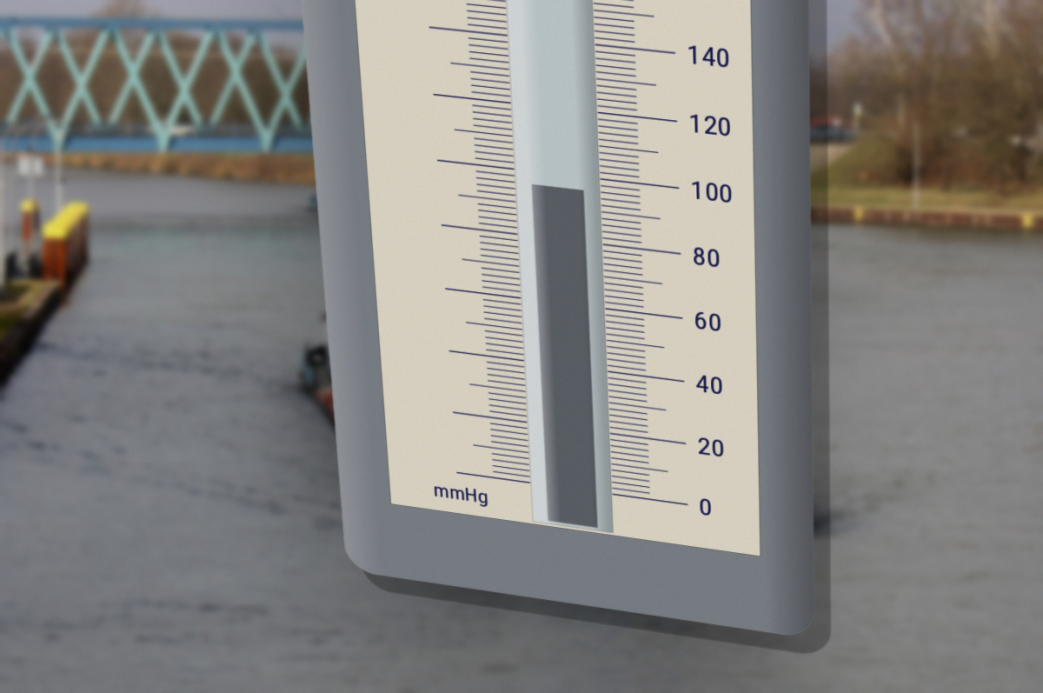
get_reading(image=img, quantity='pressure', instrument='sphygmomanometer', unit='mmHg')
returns 96 mmHg
